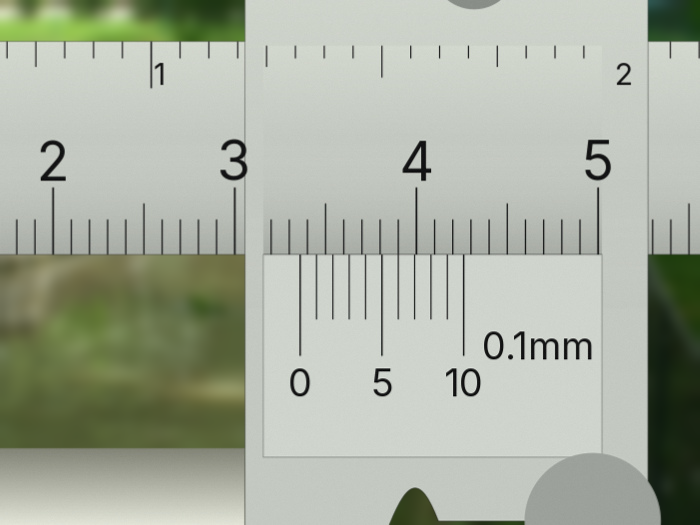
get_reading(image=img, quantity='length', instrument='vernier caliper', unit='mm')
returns 33.6 mm
